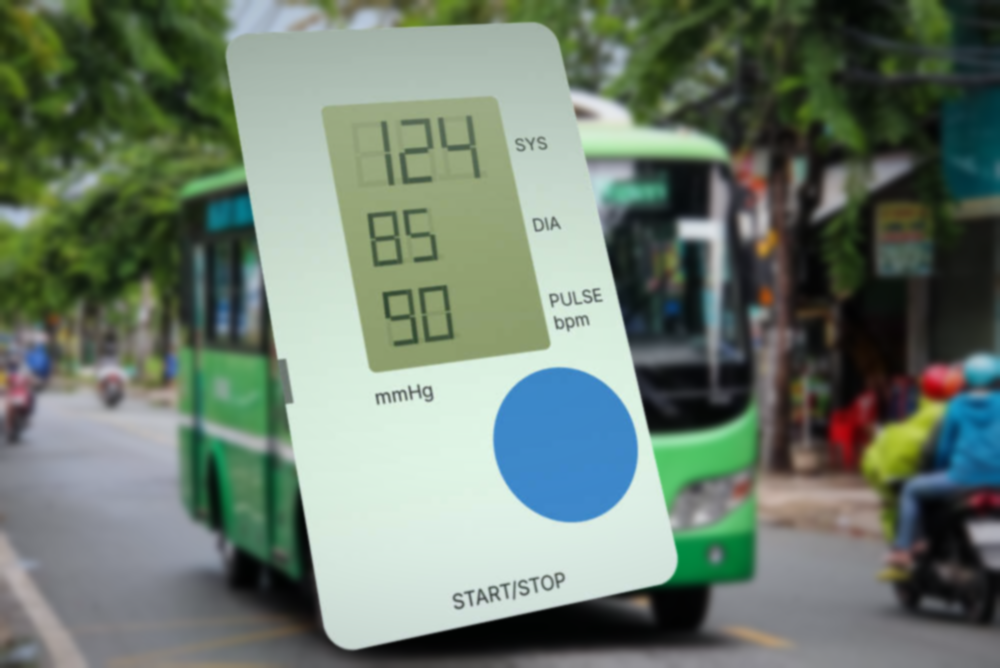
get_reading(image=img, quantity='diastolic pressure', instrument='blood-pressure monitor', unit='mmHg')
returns 85 mmHg
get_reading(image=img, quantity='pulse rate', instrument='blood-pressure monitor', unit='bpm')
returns 90 bpm
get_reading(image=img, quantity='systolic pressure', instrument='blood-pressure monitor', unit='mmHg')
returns 124 mmHg
